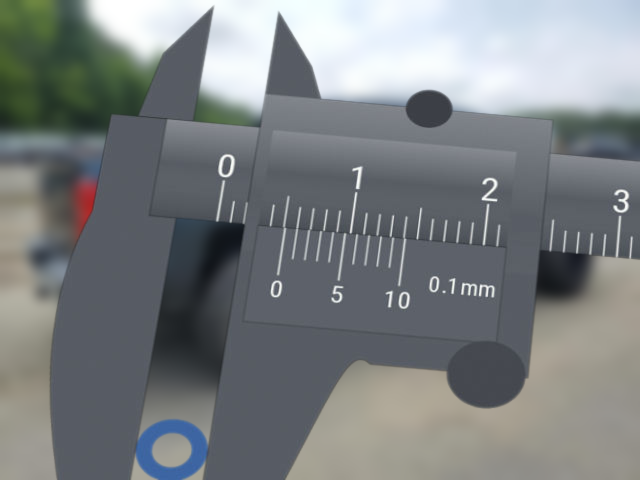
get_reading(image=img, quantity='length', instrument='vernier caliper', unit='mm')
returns 5.1 mm
